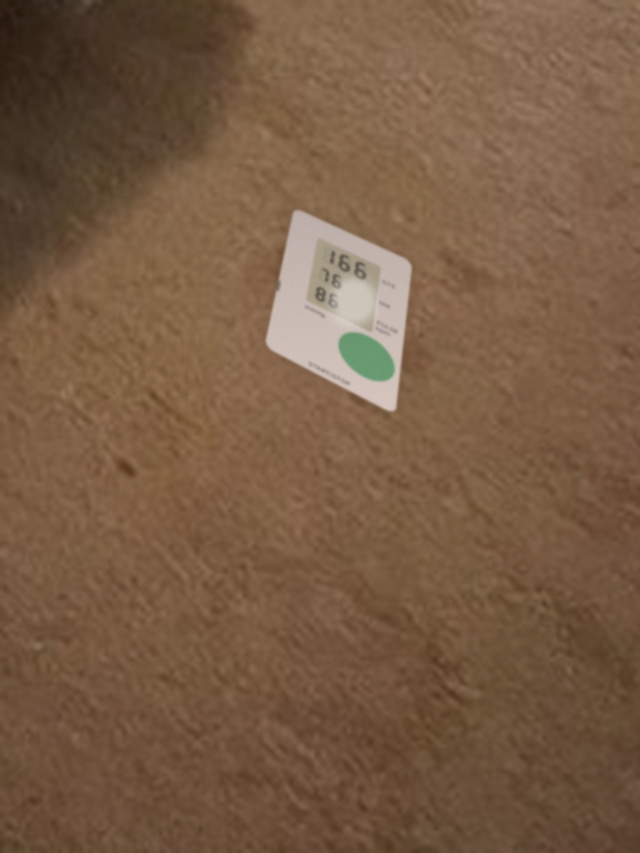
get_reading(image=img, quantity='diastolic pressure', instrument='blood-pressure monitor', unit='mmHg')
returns 76 mmHg
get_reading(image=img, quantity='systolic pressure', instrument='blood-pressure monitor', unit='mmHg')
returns 166 mmHg
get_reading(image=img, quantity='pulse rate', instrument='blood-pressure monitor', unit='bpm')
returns 86 bpm
